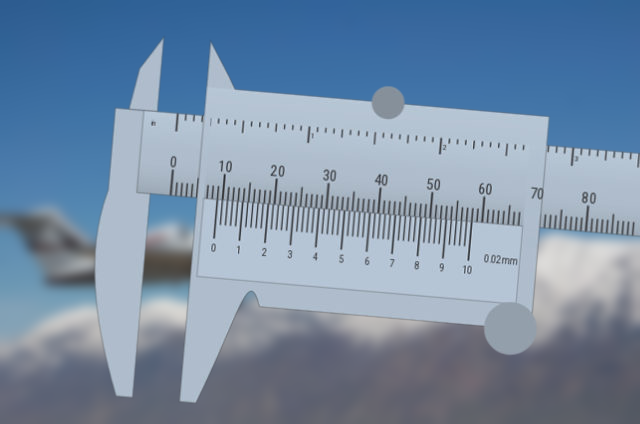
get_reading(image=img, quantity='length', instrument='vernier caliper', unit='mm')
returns 9.0 mm
